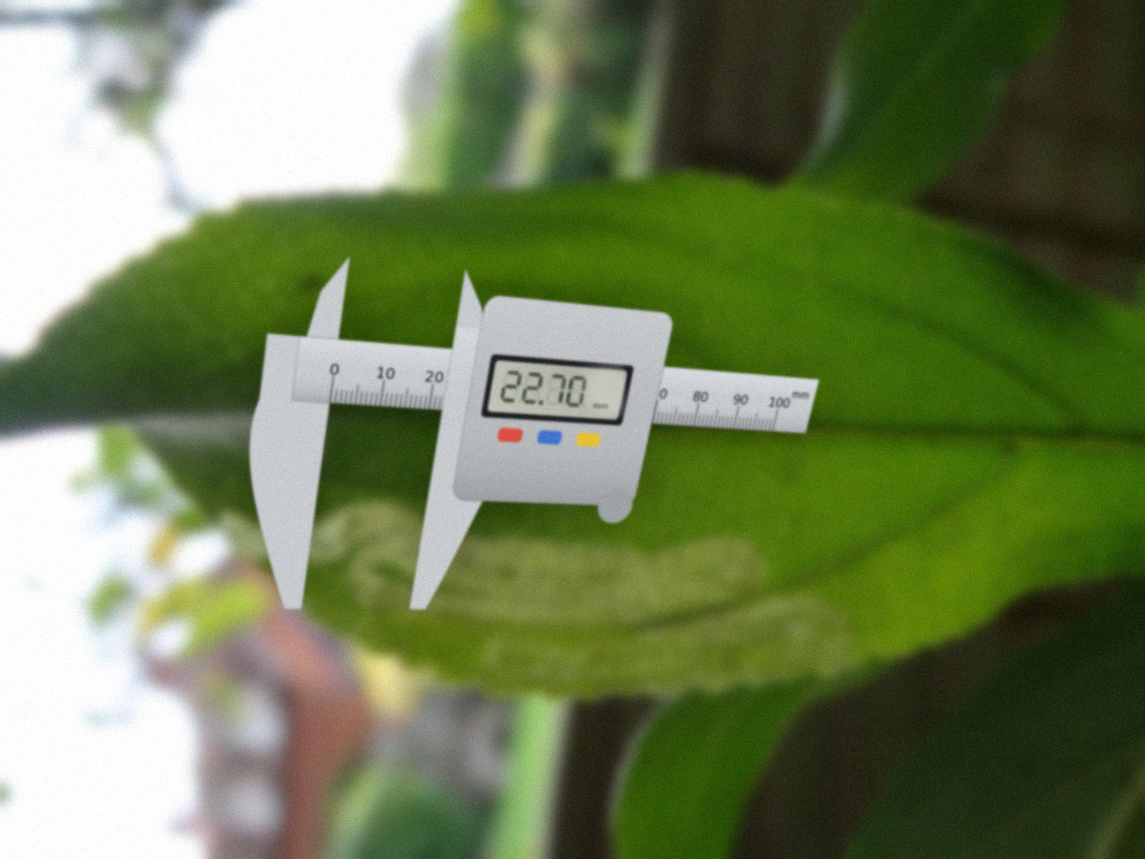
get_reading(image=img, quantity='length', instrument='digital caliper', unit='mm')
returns 22.70 mm
